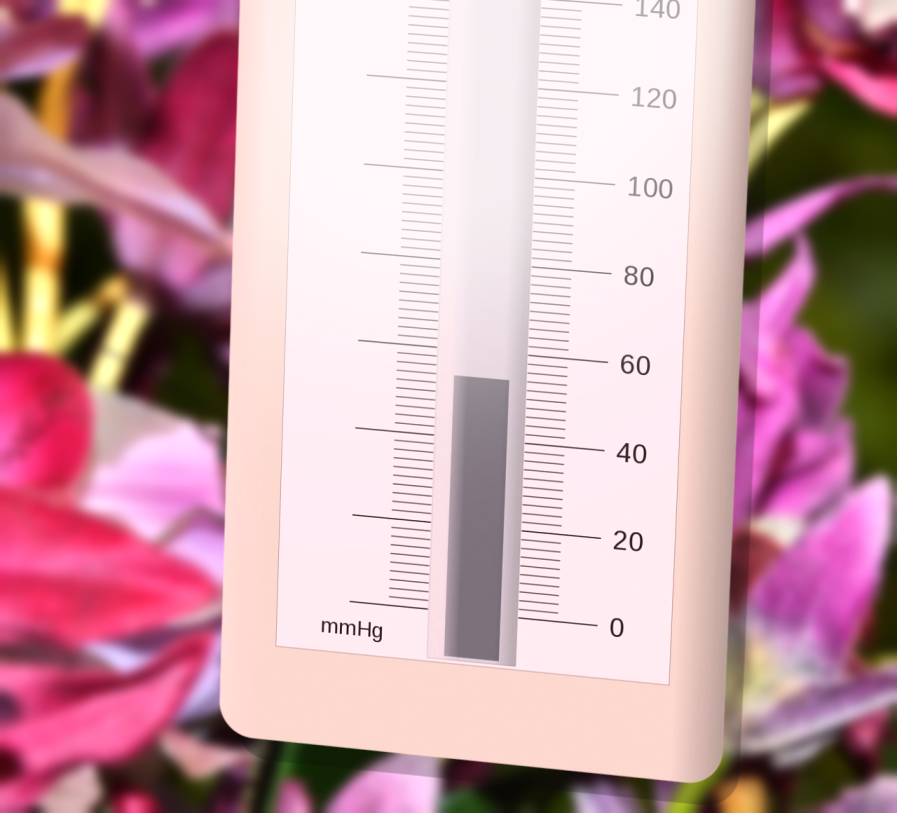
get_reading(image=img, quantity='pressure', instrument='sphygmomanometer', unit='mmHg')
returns 54 mmHg
